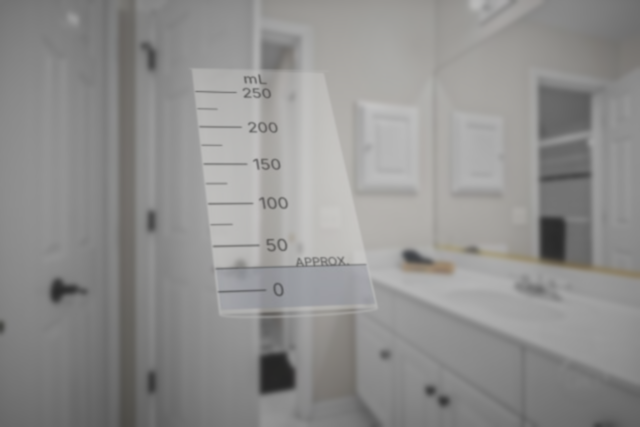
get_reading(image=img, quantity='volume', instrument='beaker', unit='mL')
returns 25 mL
